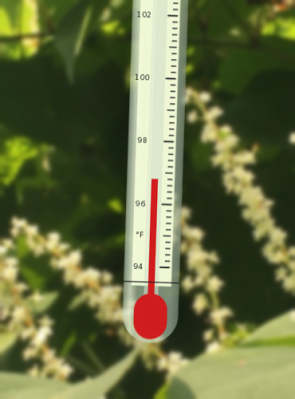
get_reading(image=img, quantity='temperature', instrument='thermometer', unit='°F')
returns 96.8 °F
